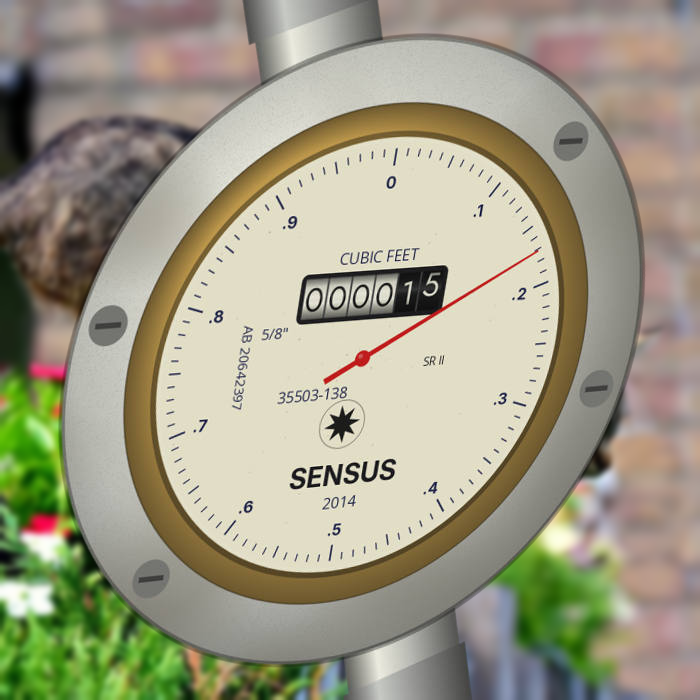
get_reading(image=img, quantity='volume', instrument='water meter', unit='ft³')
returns 15.17 ft³
